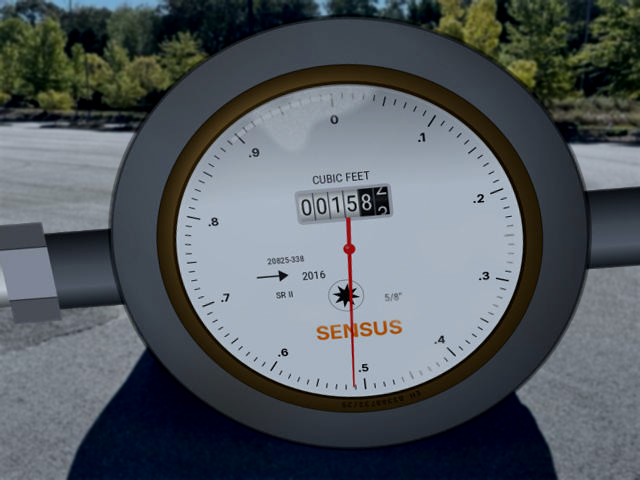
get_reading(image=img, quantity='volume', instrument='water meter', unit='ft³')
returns 1582.51 ft³
